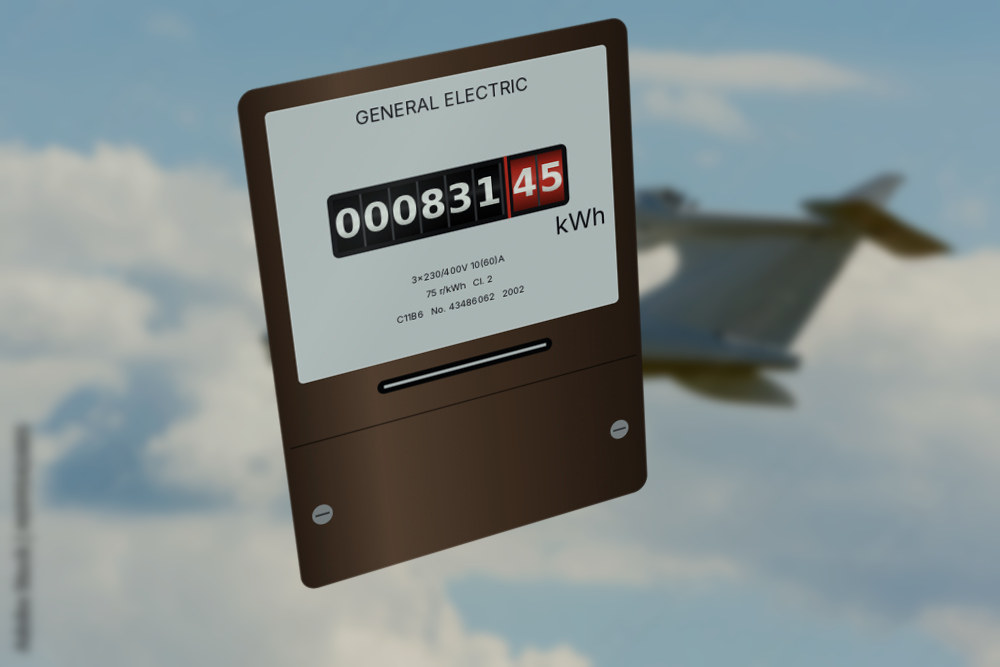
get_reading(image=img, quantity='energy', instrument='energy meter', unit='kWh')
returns 831.45 kWh
